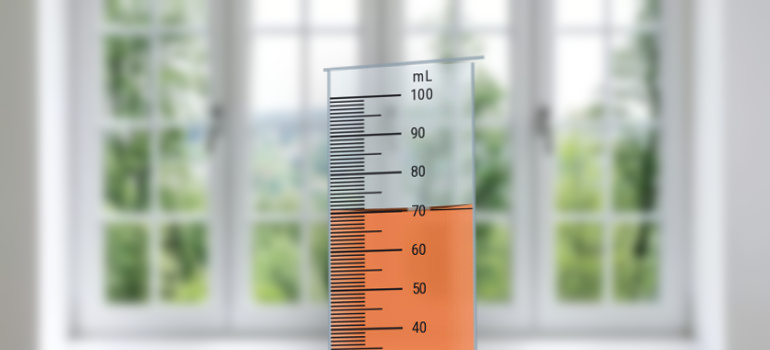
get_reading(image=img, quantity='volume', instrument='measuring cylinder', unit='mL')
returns 70 mL
